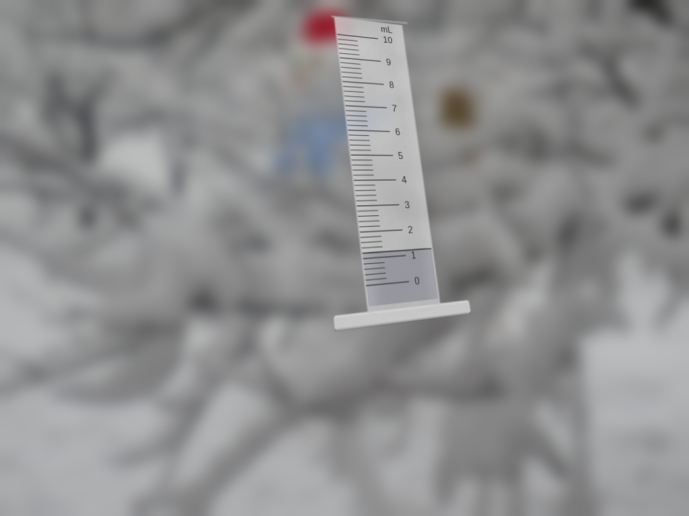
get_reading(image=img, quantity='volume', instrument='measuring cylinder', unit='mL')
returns 1.2 mL
